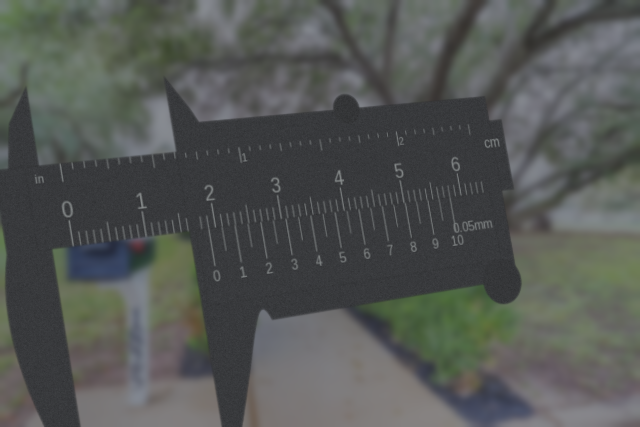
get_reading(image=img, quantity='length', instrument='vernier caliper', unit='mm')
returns 19.0 mm
